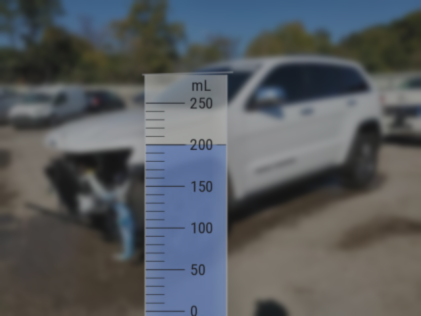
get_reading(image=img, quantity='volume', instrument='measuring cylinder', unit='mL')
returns 200 mL
